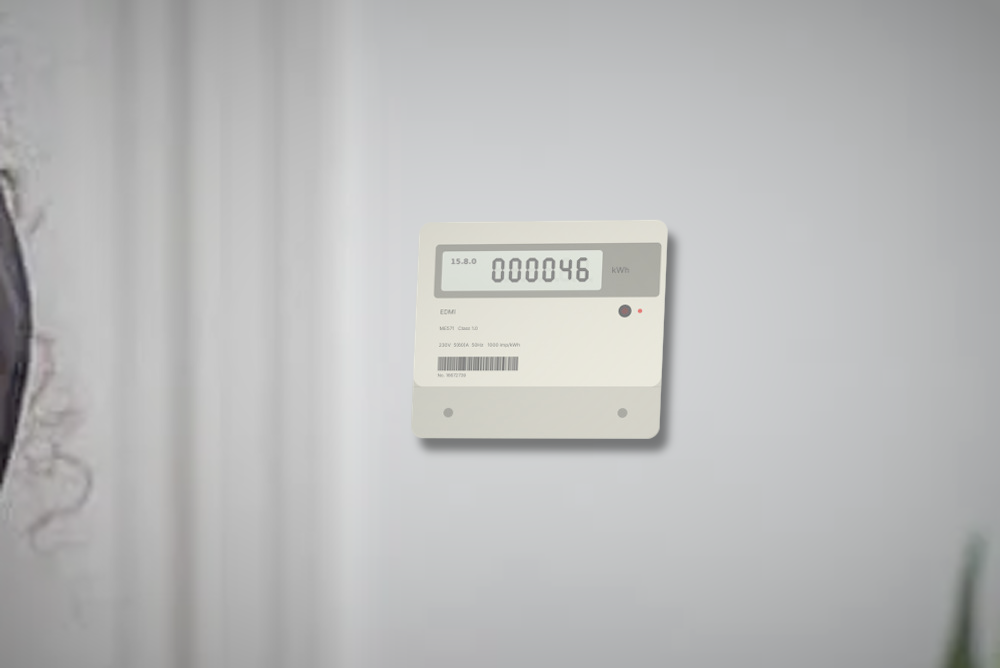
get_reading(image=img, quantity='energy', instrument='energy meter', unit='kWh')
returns 46 kWh
